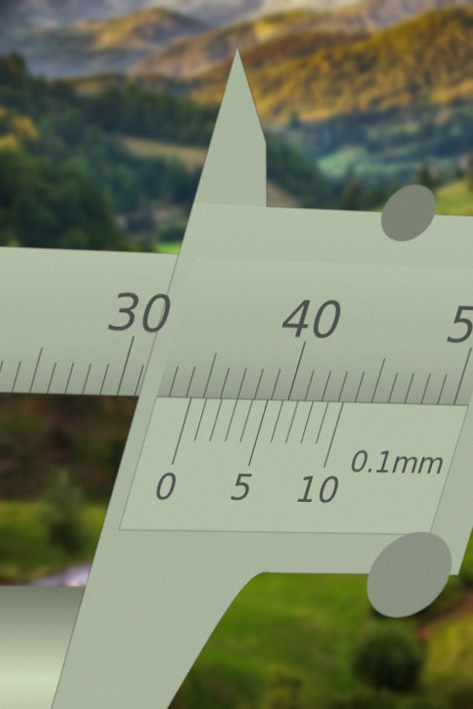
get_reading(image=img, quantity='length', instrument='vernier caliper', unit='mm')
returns 34.3 mm
